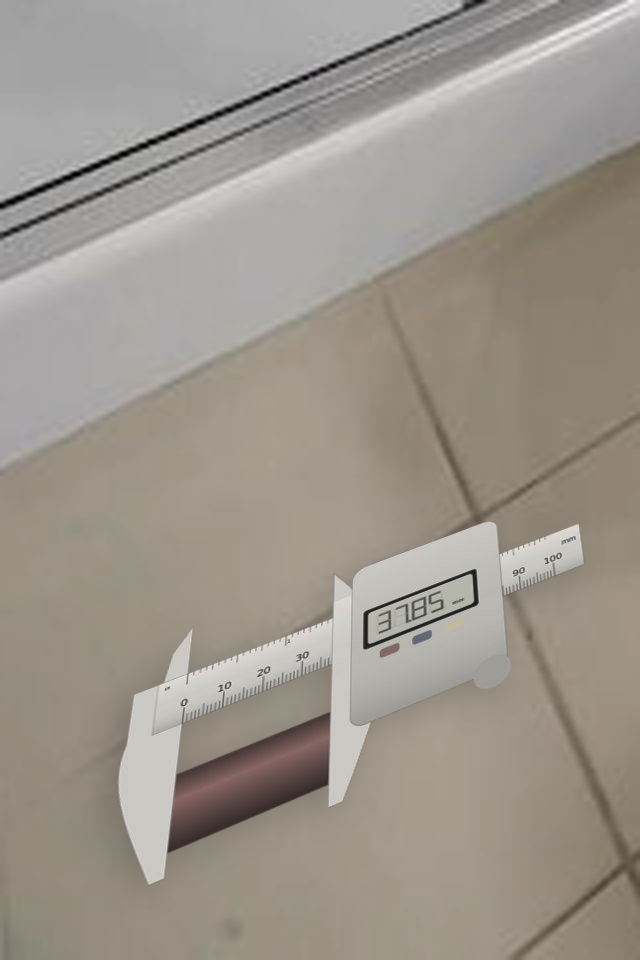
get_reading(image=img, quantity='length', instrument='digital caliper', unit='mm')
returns 37.85 mm
